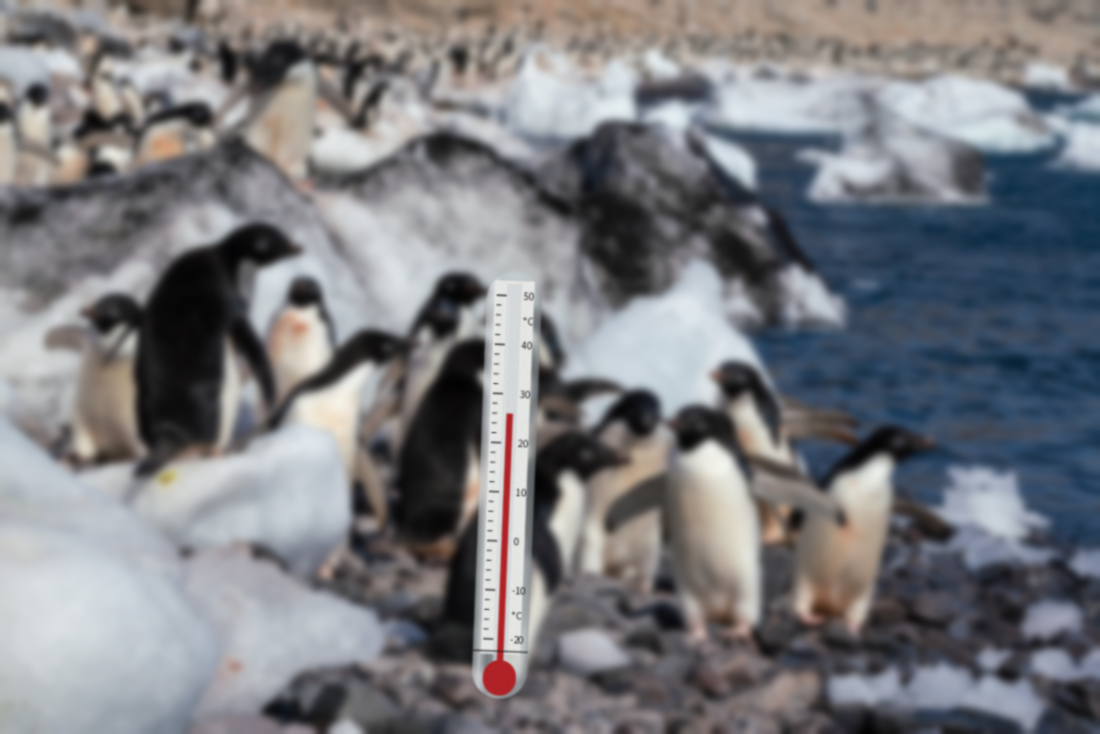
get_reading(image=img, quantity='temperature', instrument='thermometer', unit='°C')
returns 26 °C
